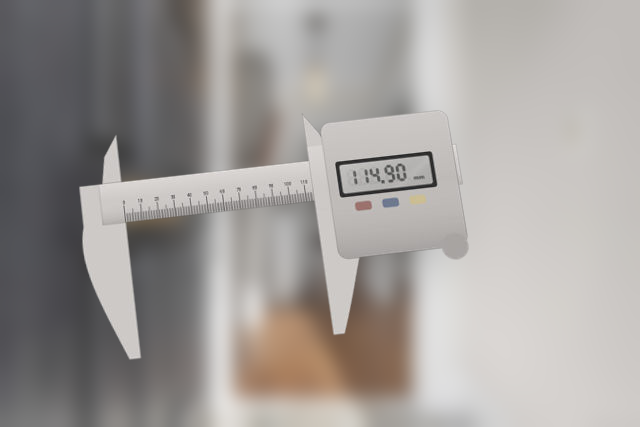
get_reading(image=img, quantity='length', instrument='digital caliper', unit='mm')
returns 114.90 mm
